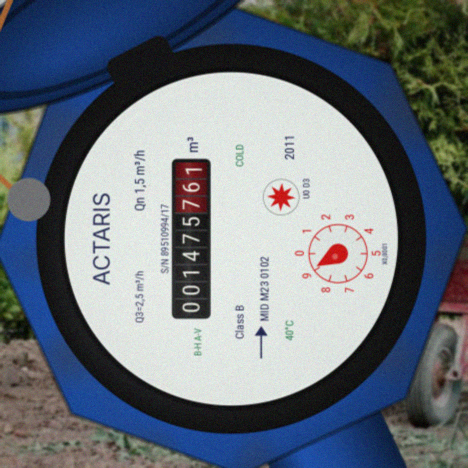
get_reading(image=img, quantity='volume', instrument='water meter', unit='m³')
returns 1475.7609 m³
